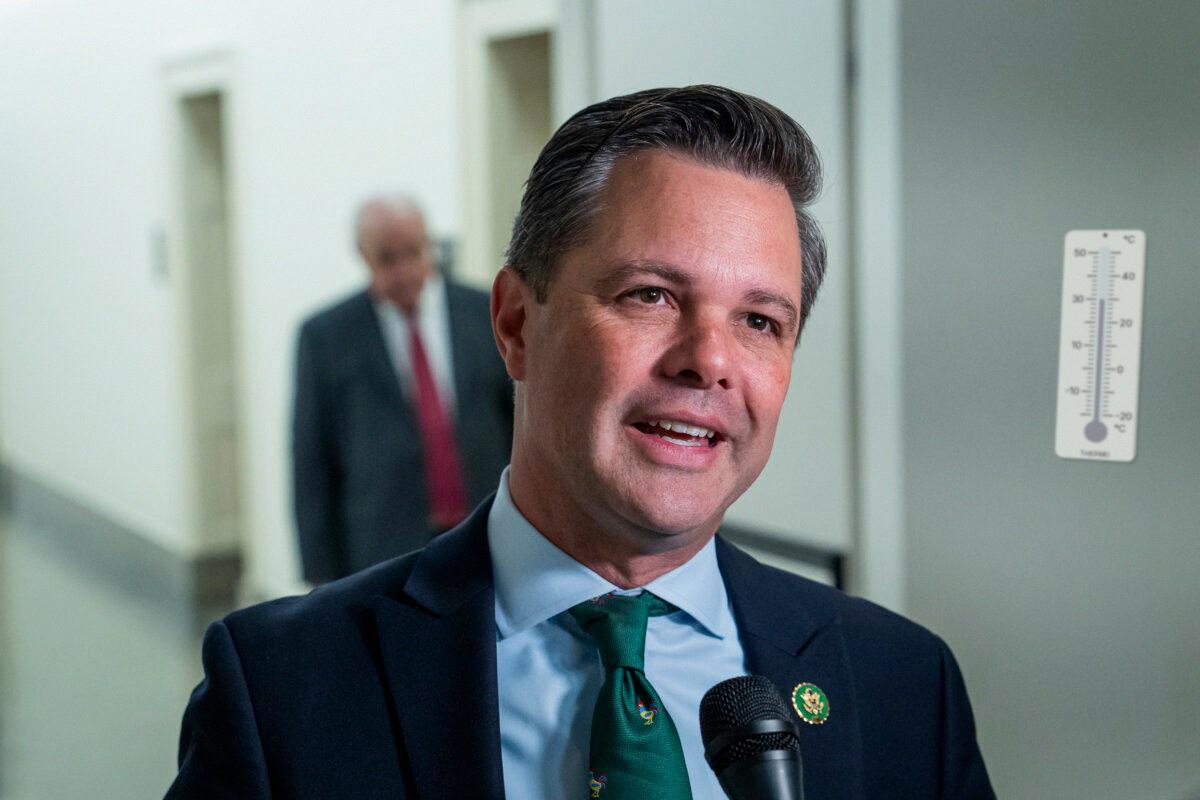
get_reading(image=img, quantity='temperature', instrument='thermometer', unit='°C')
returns 30 °C
